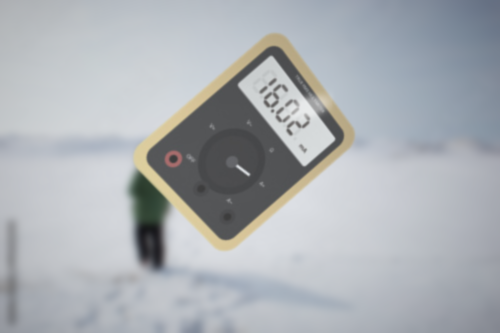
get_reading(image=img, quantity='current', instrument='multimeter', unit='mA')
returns 16.02 mA
